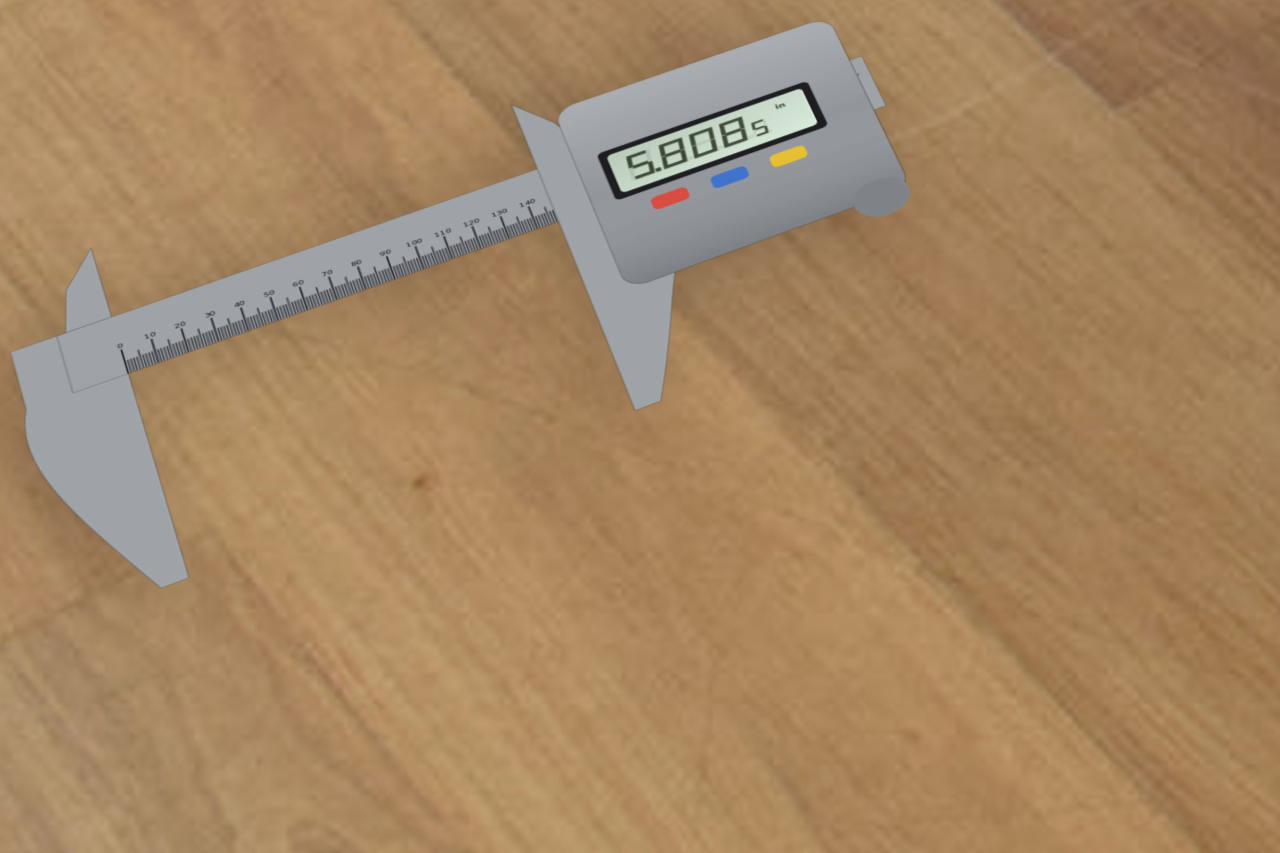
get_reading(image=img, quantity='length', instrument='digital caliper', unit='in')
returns 5.8085 in
